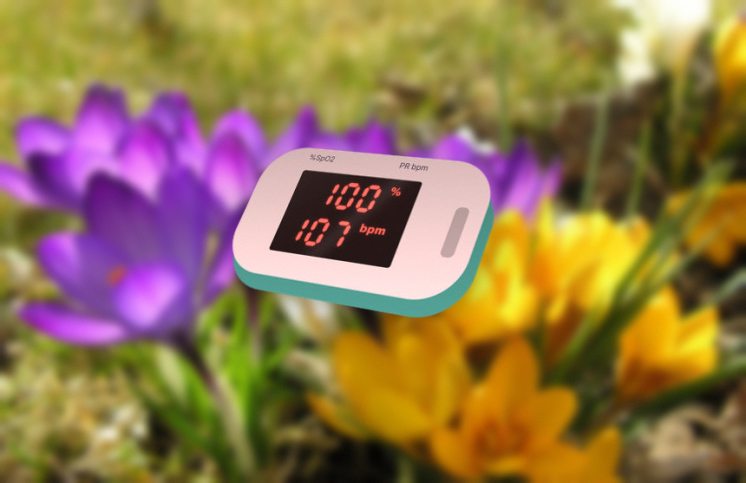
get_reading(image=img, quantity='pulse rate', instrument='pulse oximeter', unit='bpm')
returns 107 bpm
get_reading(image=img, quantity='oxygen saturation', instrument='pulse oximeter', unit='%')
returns 100 %
